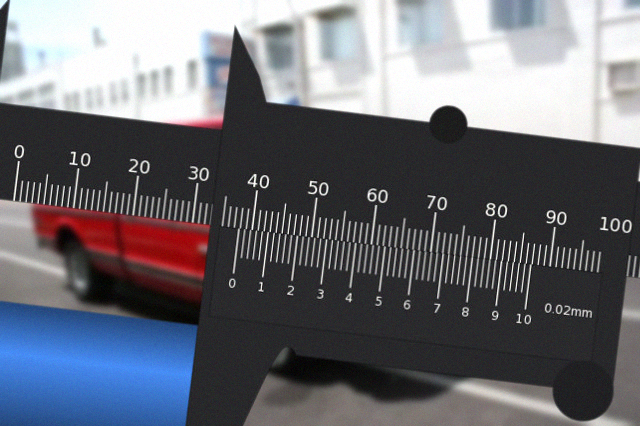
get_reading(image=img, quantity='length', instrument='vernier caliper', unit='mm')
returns 37.8 mm
